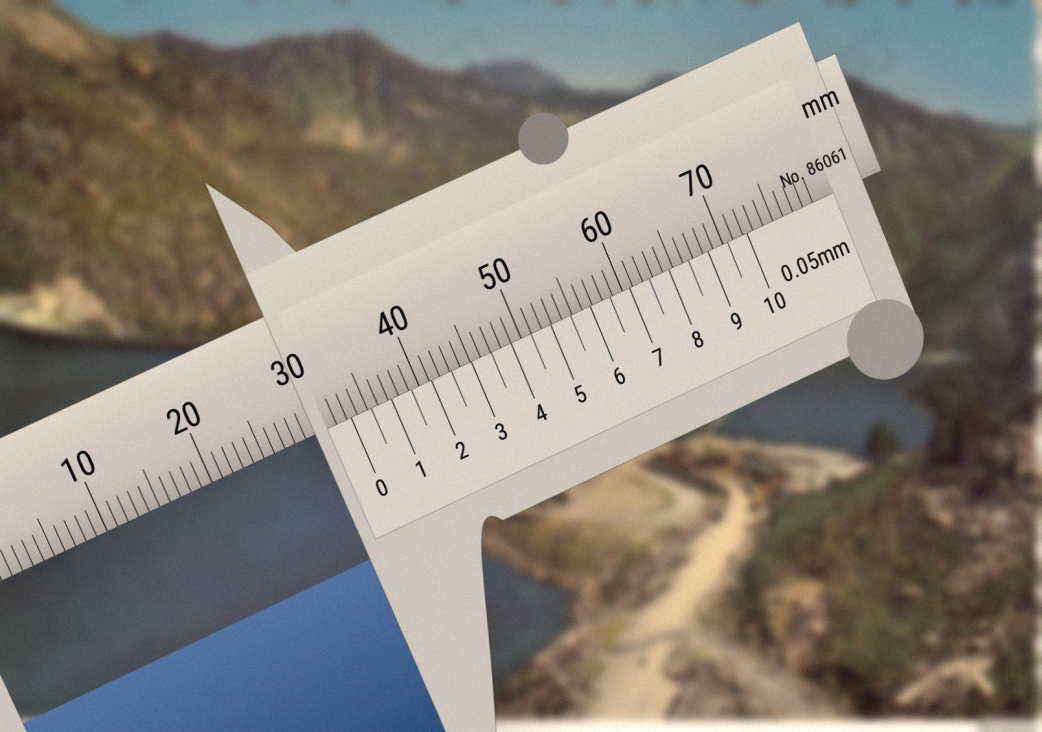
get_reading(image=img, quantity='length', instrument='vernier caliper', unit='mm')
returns 33.4 mm
